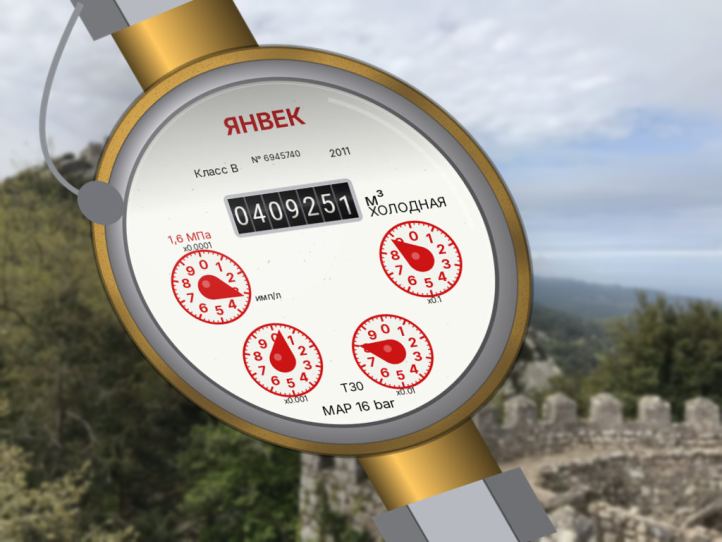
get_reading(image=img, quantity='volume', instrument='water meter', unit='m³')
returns 409250.8803 m³
